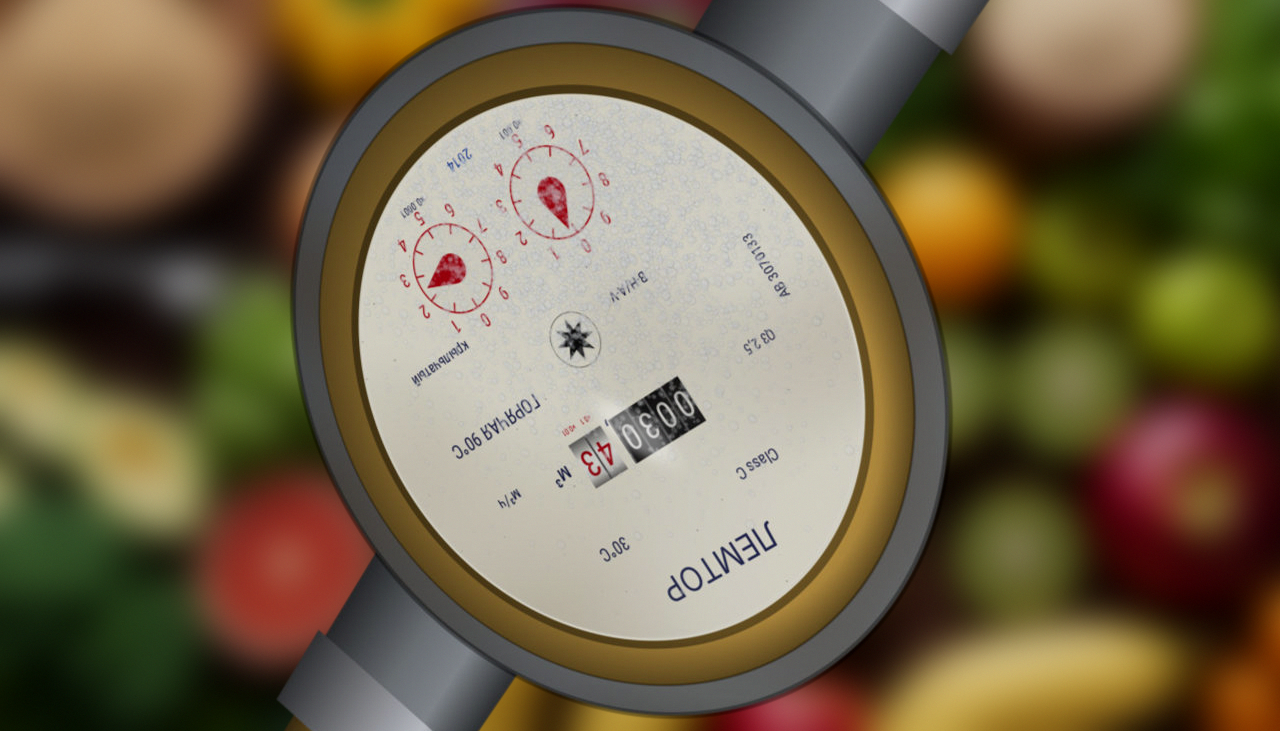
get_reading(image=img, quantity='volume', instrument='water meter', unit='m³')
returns 30.4302 m³
